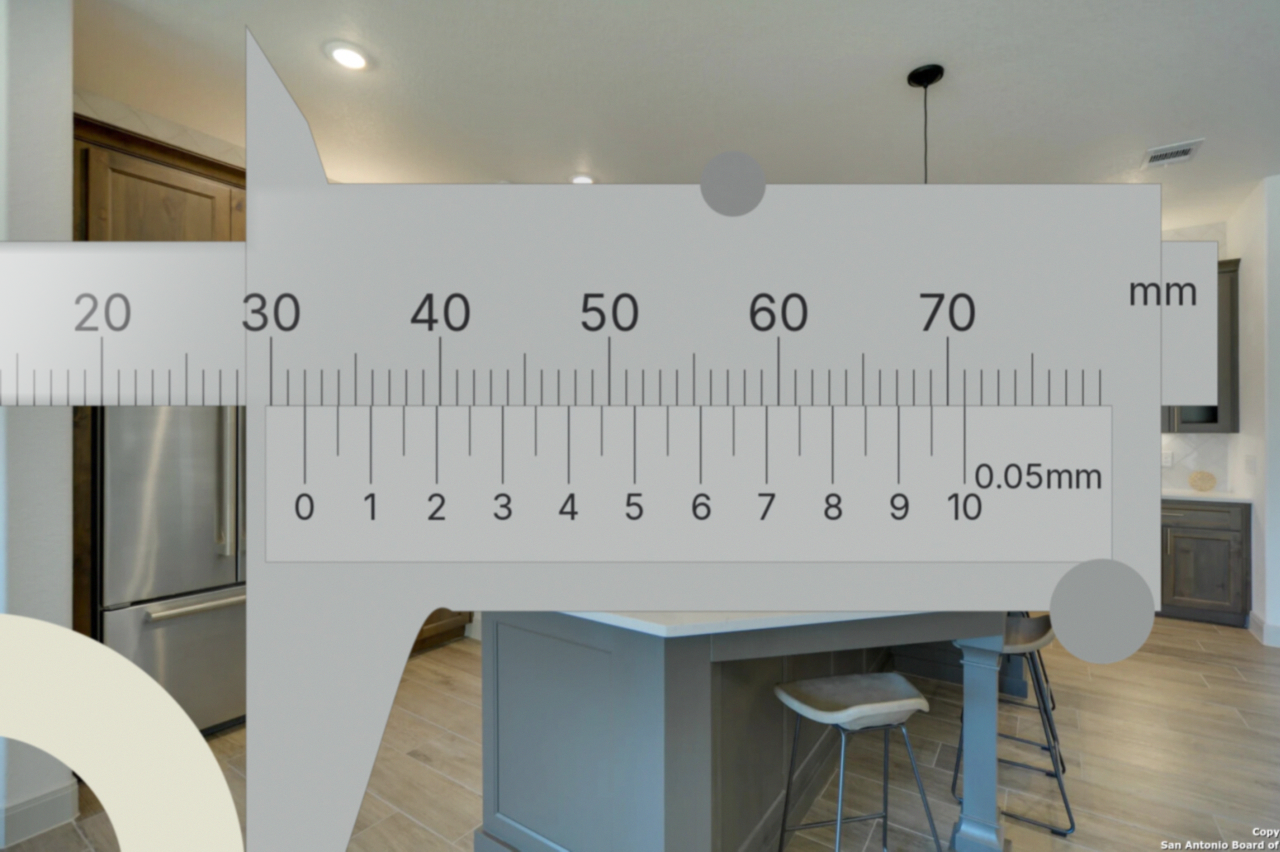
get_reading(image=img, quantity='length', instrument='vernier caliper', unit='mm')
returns 32.0 mm
